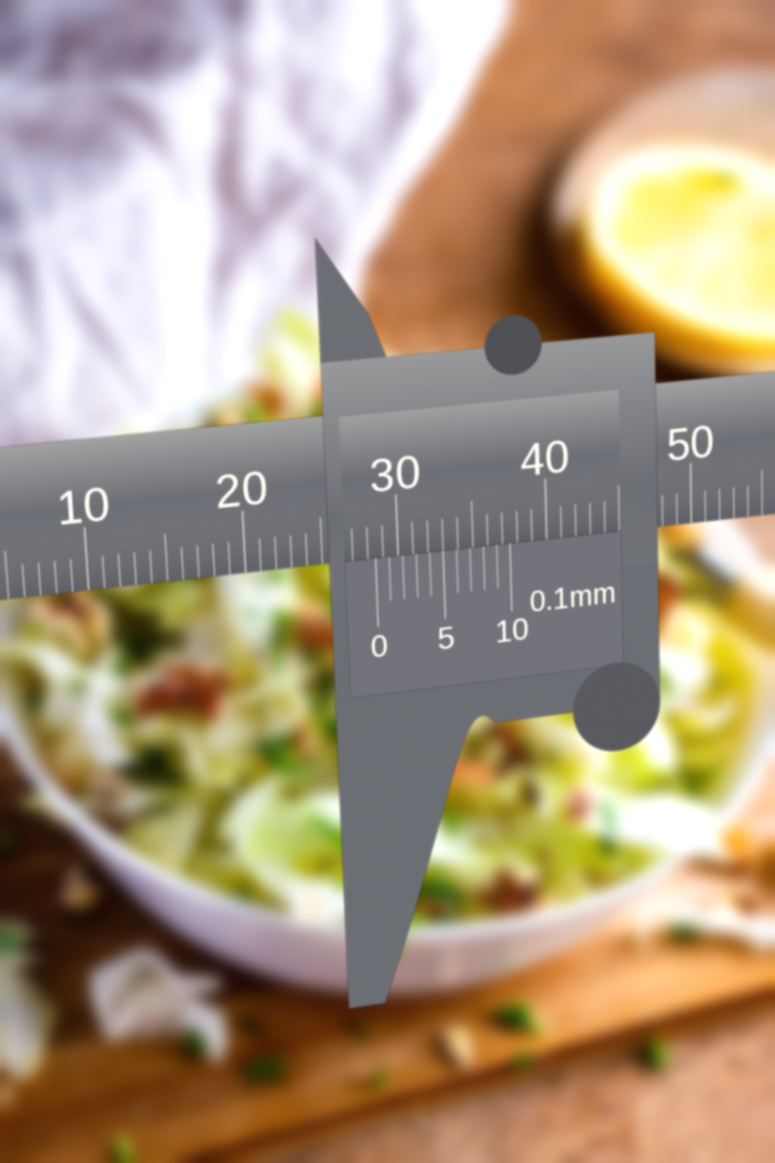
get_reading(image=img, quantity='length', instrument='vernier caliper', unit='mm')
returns 28.5 mm
